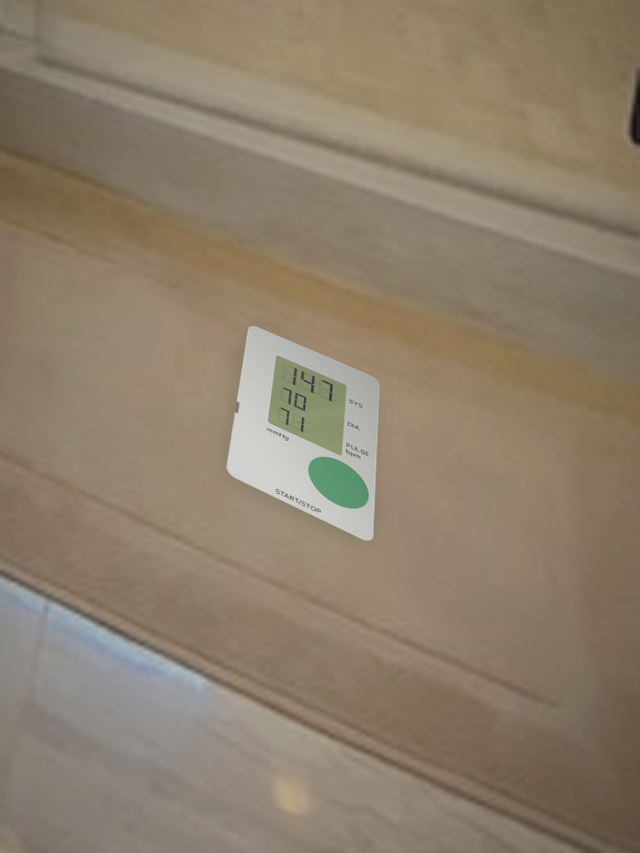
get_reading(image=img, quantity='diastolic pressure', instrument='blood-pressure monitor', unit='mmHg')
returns 70 mmHg
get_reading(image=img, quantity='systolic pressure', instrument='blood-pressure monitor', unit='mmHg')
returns 147 mmHg
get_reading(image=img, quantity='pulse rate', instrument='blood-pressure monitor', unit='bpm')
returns 71 bpm
